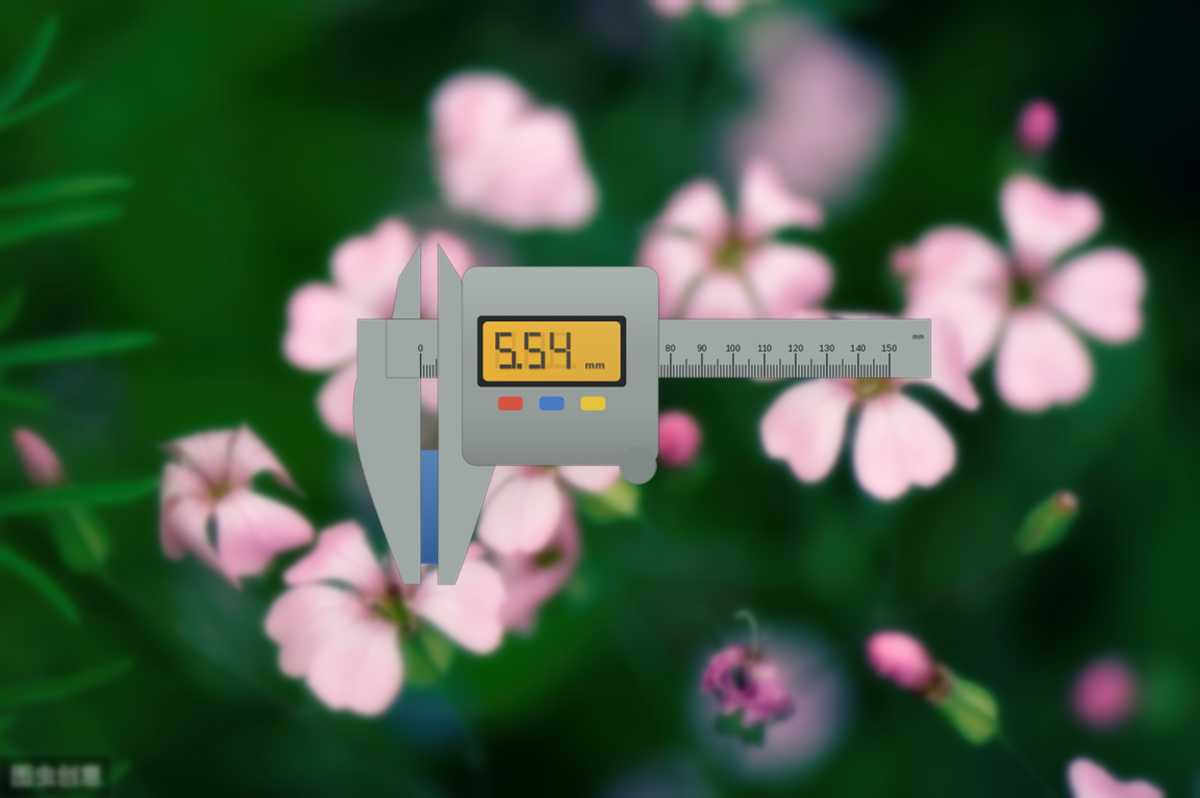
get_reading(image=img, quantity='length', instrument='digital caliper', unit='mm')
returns 5.54 mm
